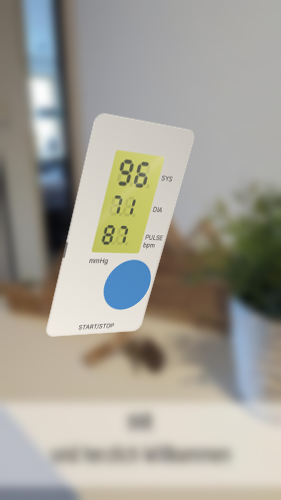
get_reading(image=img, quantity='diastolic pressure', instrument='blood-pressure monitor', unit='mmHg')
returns 71 mmHg
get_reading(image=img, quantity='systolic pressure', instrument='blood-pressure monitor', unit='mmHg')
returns 96 mmHg
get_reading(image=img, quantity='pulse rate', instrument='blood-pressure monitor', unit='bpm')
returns 87 bpm
